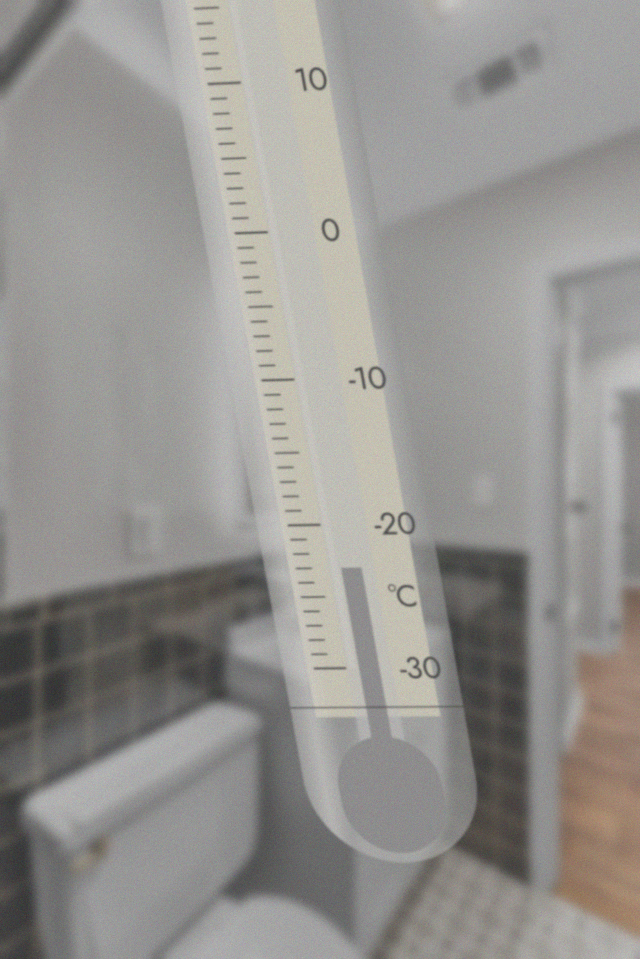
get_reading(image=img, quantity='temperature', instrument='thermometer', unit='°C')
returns -23 °C
